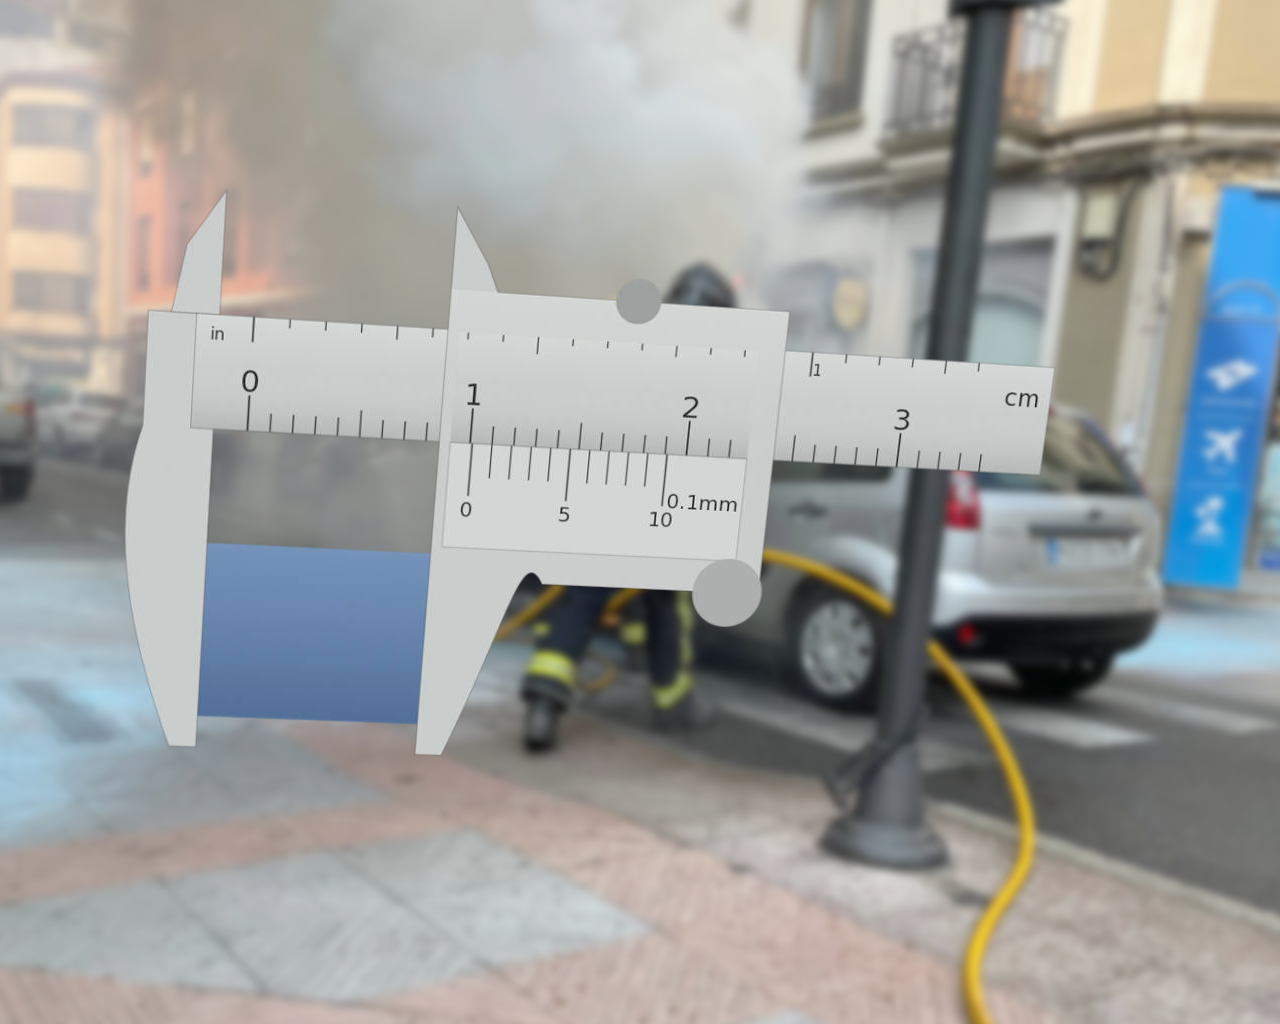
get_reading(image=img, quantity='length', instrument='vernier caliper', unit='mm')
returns 10.1 mm
